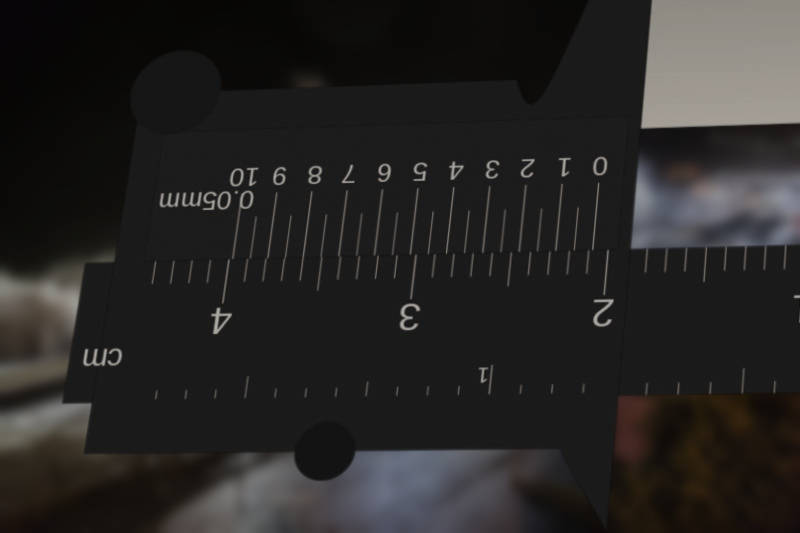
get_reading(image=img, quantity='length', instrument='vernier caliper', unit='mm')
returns 20.8 mm
